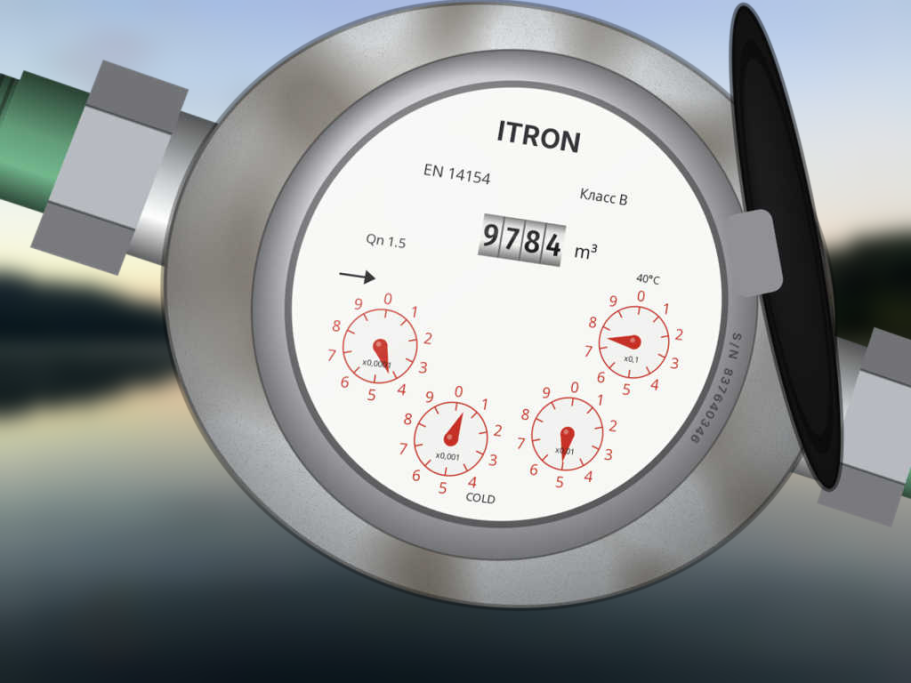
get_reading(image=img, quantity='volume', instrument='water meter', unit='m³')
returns 9784.7504 m³
